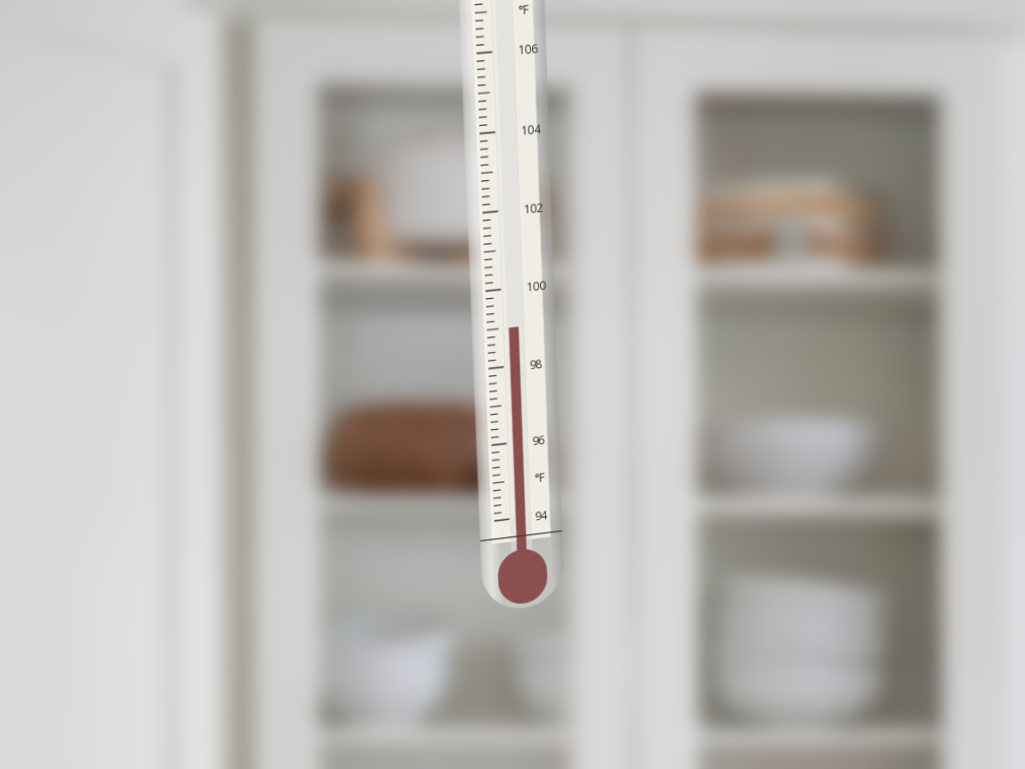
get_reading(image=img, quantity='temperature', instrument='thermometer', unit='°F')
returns 99 °F
